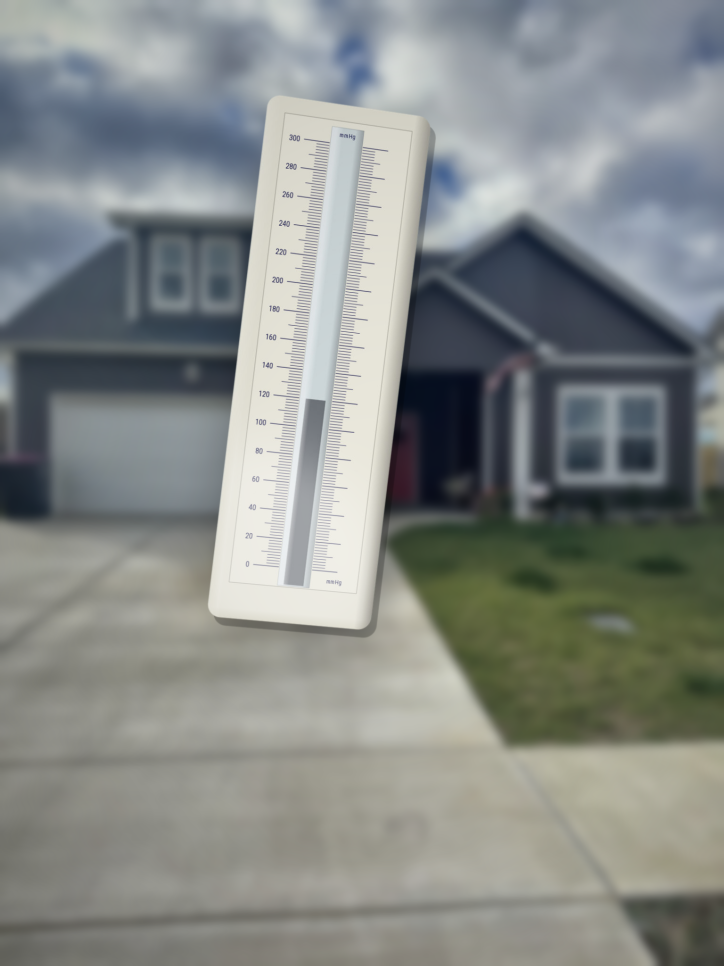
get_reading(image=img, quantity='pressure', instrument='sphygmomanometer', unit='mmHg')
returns 120 mmHg
